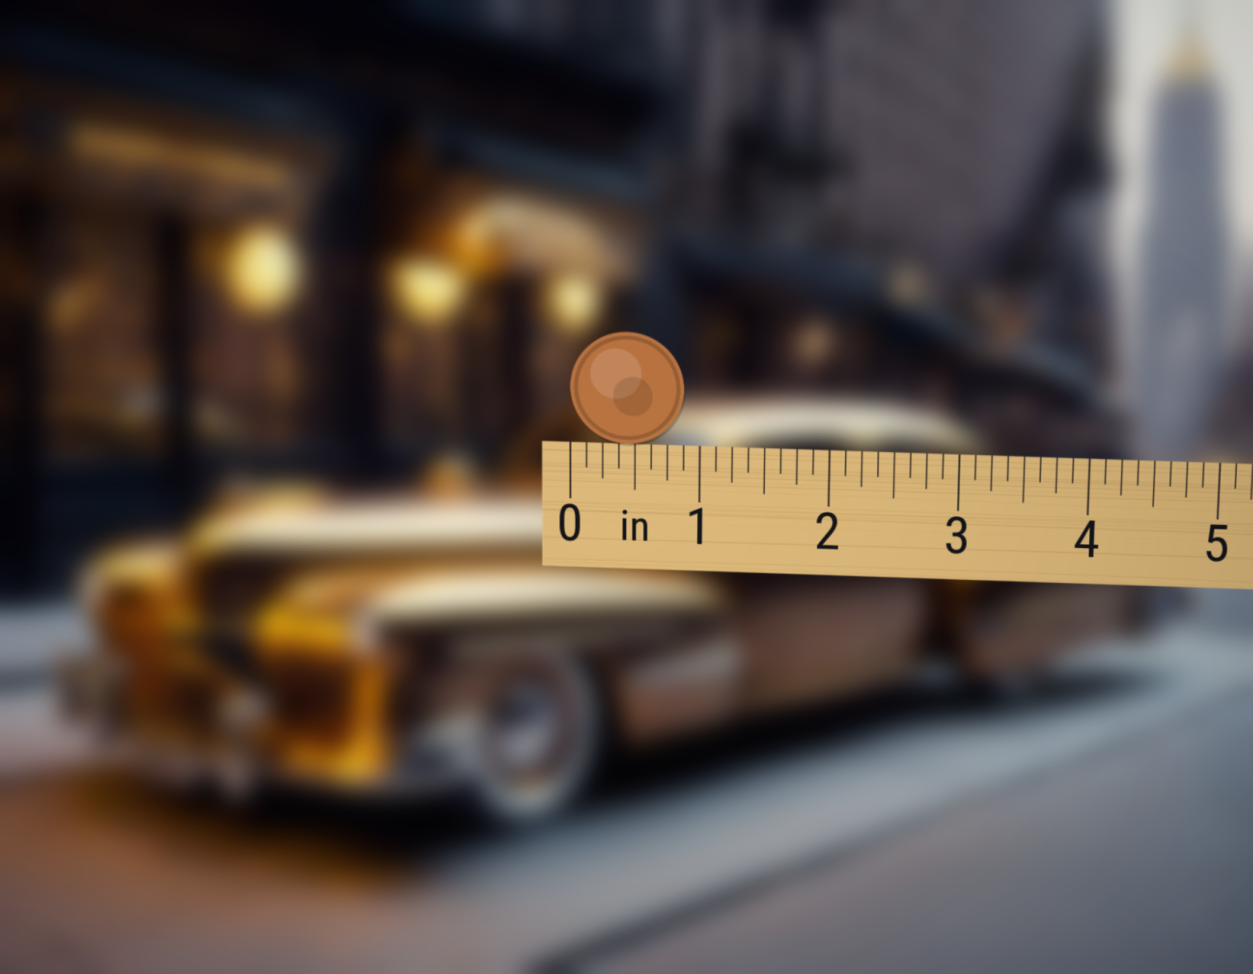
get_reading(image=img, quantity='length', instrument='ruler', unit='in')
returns 0.875 in
